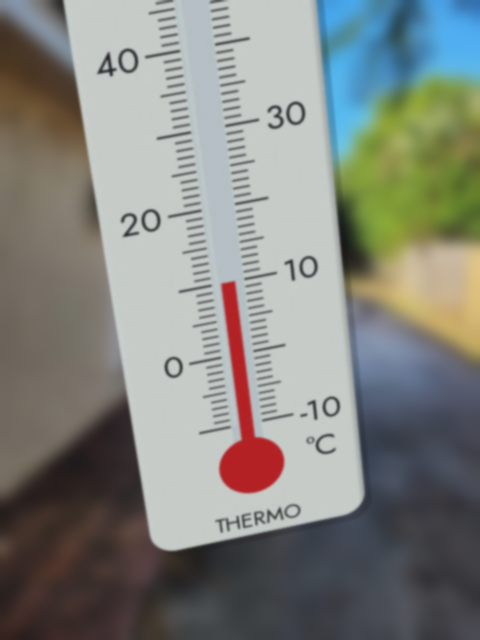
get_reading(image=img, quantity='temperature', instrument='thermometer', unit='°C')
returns 10 °C
